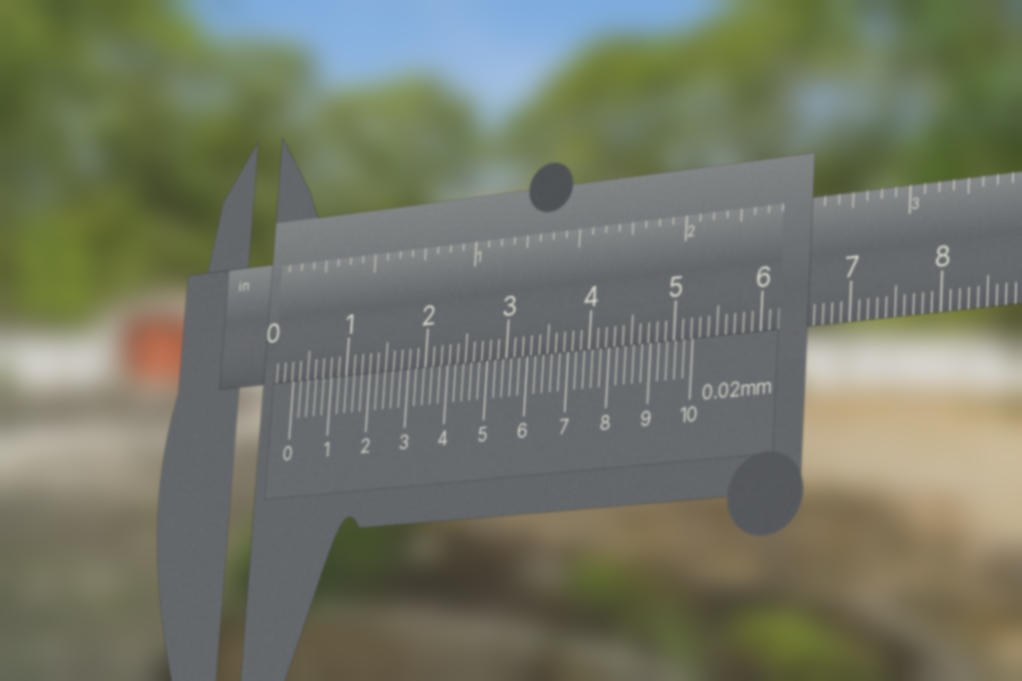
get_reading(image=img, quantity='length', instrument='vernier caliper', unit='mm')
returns 3.2 mm
